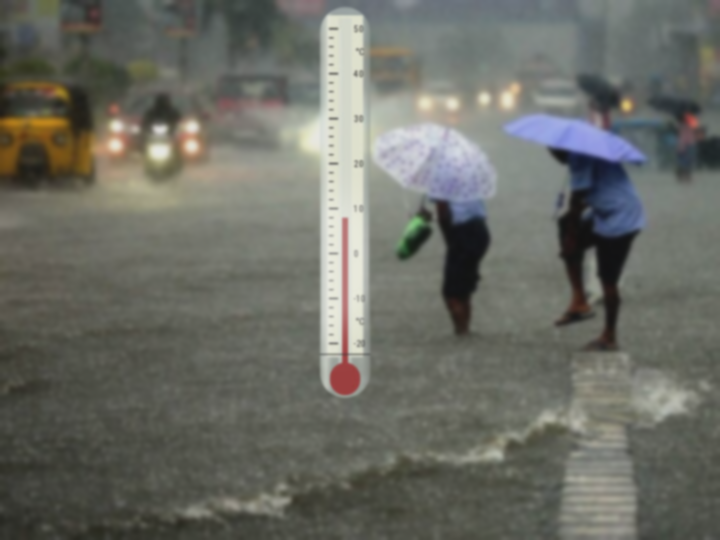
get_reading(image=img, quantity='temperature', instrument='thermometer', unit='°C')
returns 8 °C
